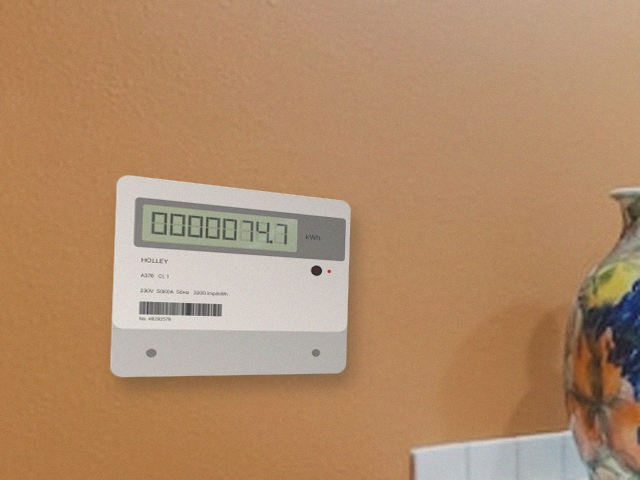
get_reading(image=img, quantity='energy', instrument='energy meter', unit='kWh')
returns 74.7 kWh
